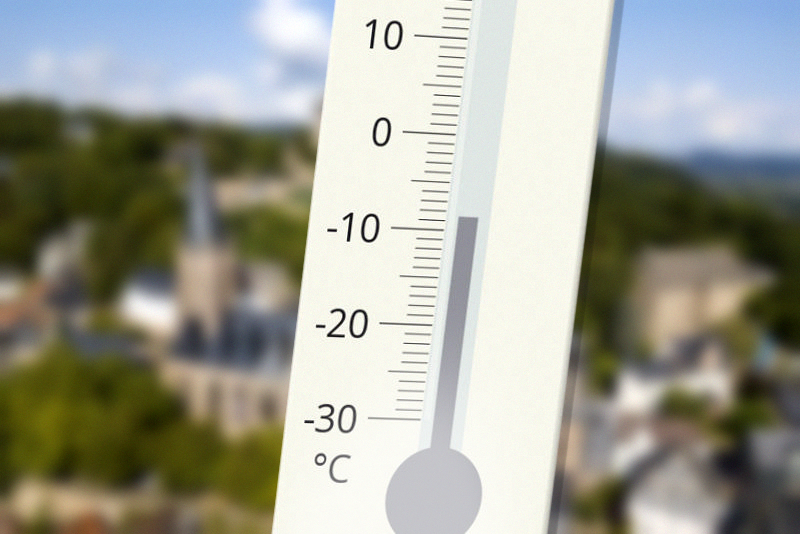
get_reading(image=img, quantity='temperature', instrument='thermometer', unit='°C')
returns -8.5 °C
